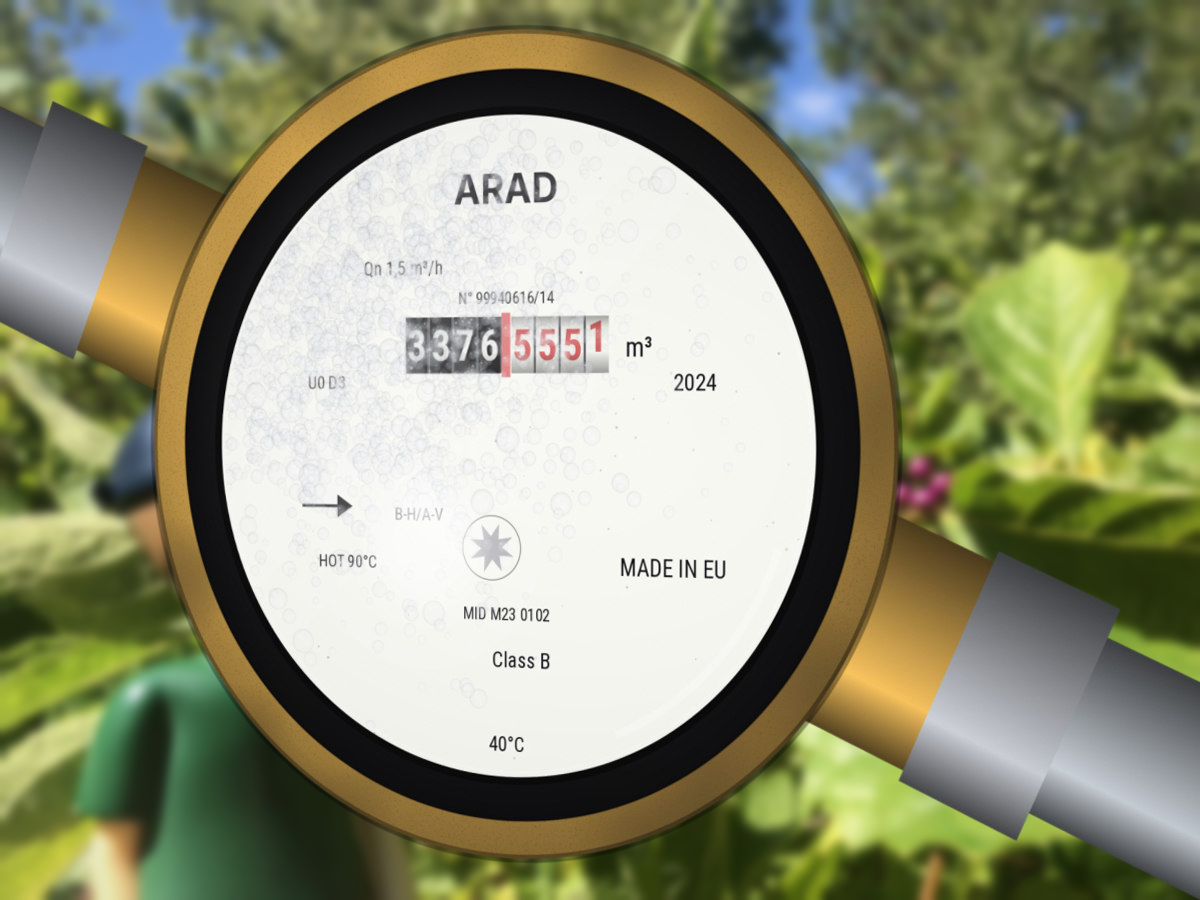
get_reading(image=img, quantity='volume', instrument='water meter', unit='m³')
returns 3376.5551 m³
